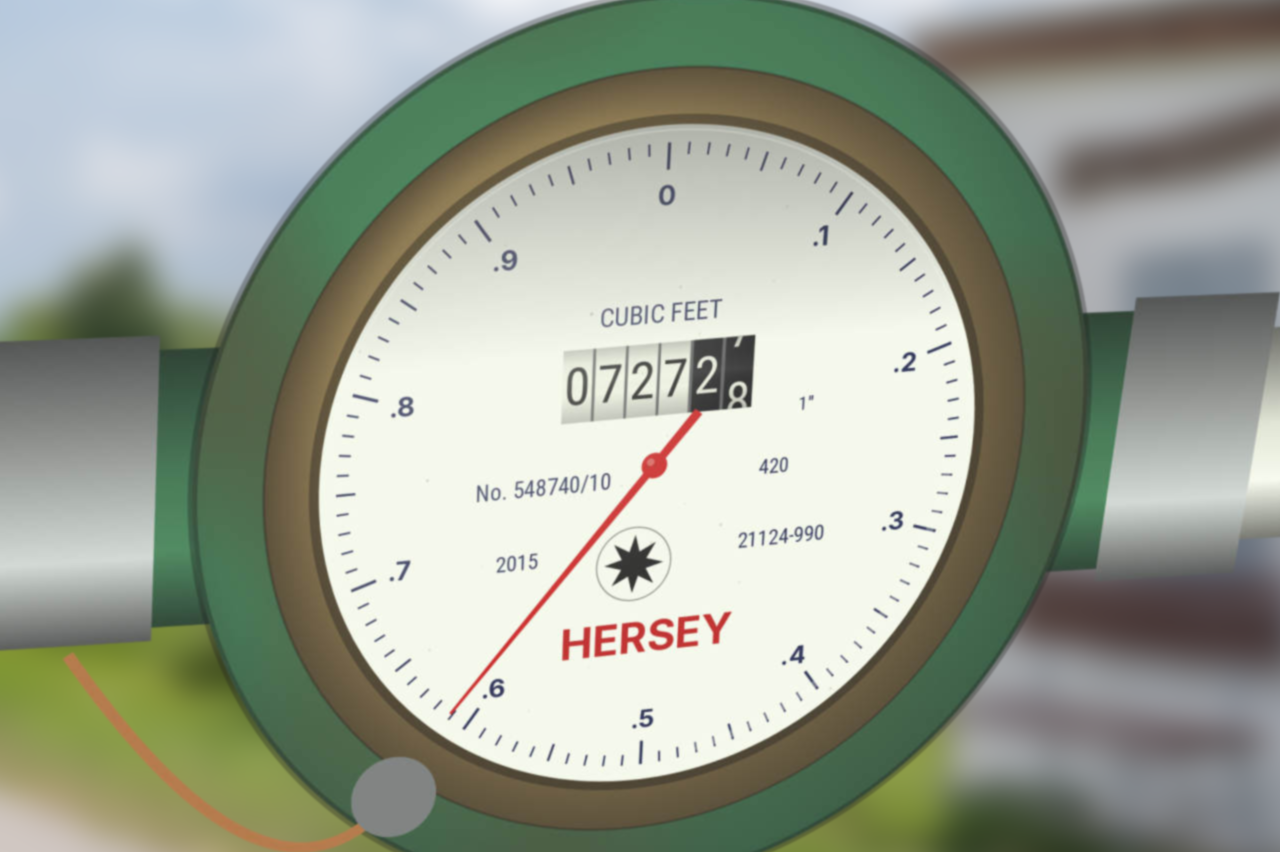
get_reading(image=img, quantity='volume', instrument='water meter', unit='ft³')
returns 72727.61 ft³
